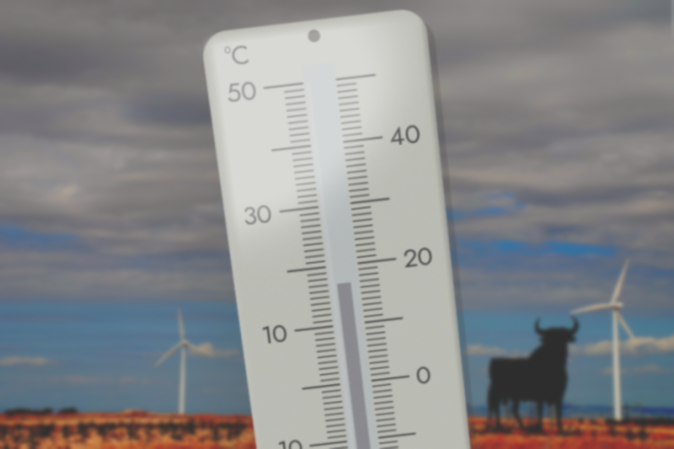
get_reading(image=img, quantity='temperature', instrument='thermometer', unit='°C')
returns 17 °C
